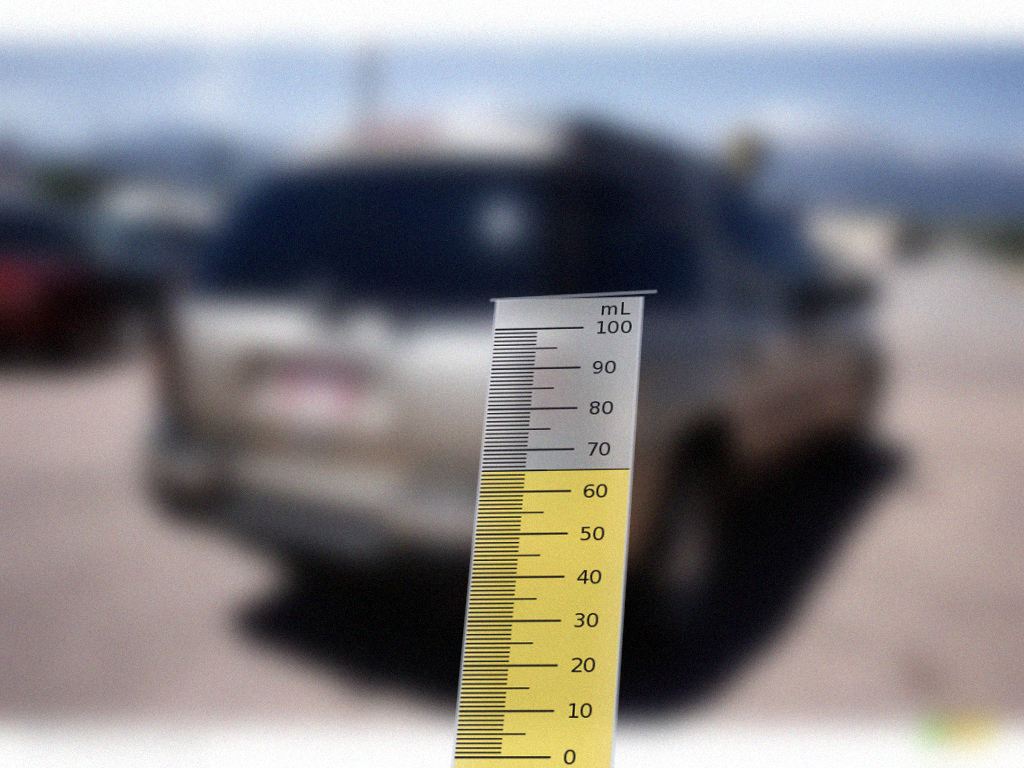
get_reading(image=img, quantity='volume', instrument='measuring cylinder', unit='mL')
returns 65 mL
